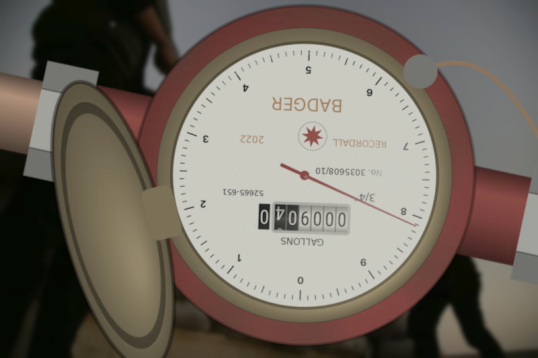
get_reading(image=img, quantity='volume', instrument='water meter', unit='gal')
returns 9038.1 gal
